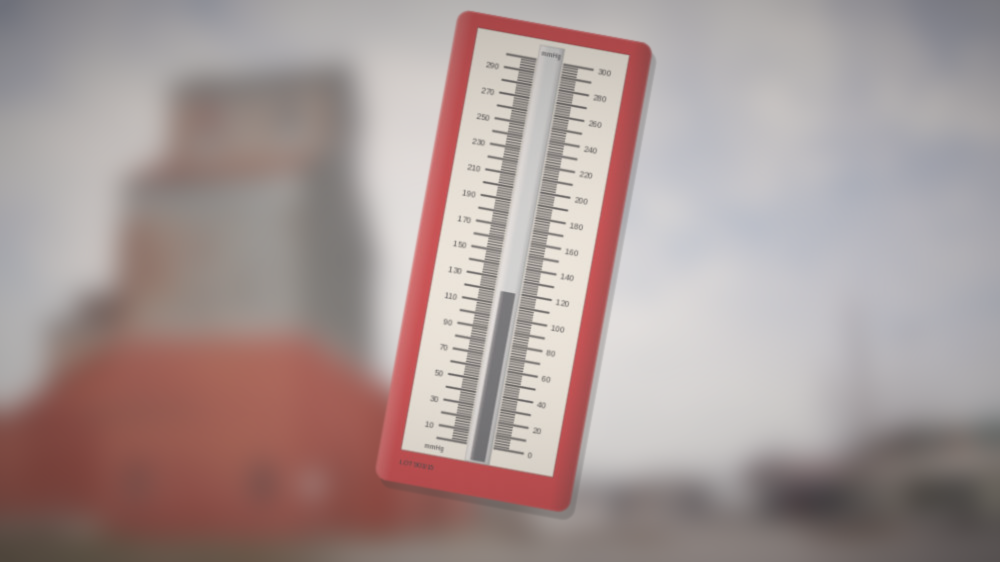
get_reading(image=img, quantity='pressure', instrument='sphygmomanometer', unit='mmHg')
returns 120 mmHg
